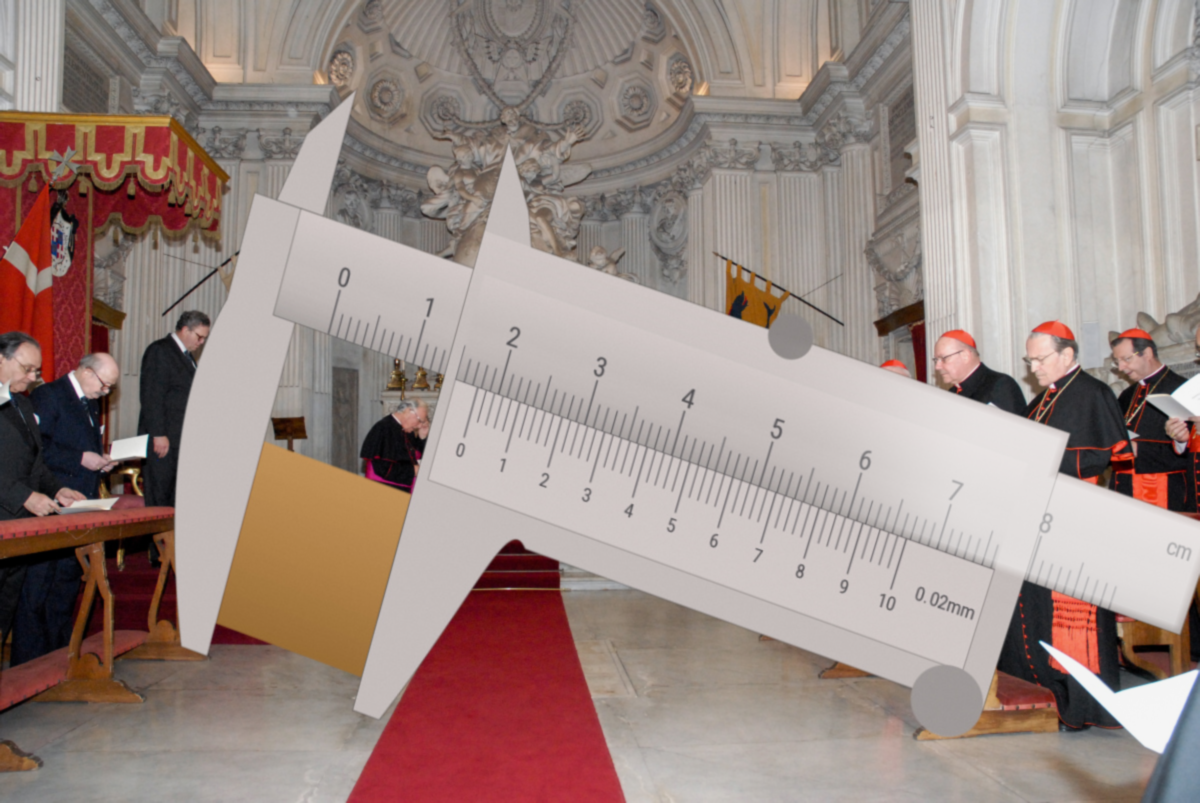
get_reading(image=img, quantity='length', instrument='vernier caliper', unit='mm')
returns 17.6 mm
